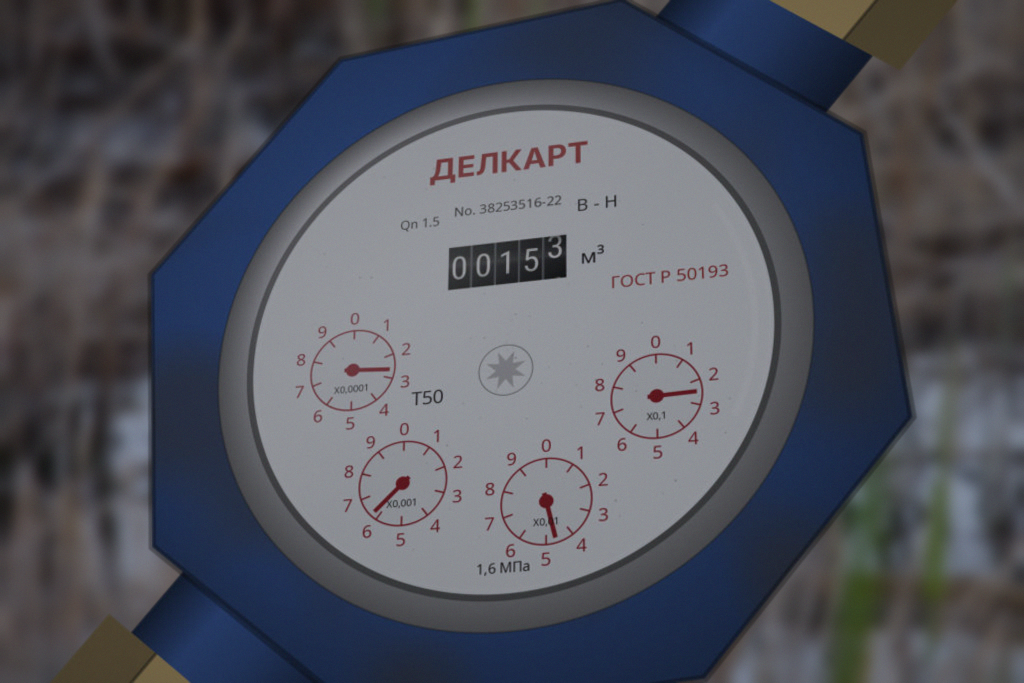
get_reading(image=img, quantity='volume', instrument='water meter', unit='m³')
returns 153.2462 m³
